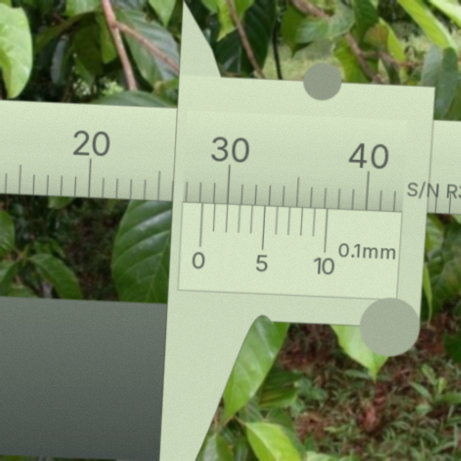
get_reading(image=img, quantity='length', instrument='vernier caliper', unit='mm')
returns 28.2 mm
